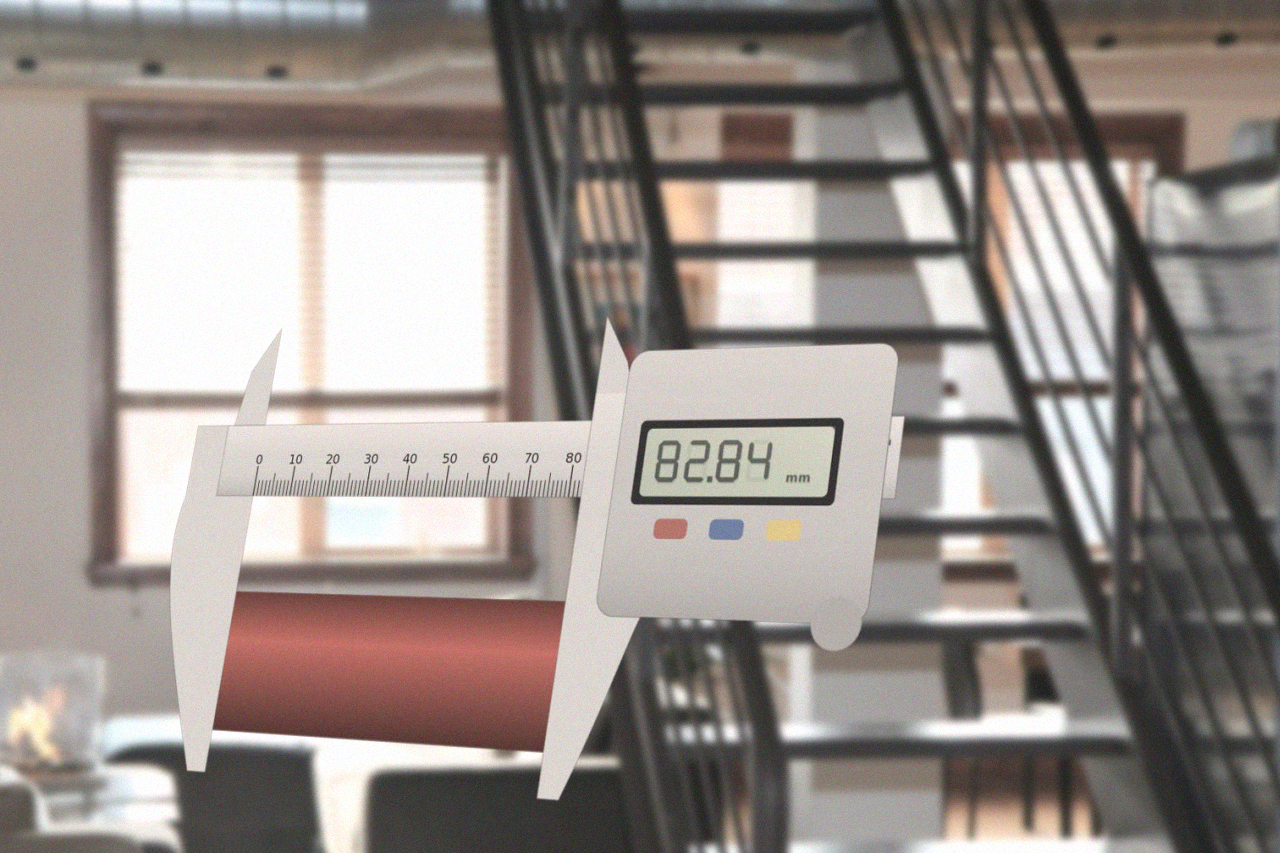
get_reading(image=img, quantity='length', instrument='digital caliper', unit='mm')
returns 82.84 mm
